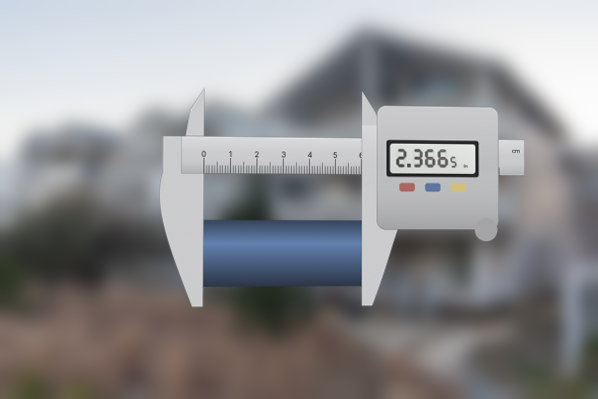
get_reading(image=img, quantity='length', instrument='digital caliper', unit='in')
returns 2.3665 in
